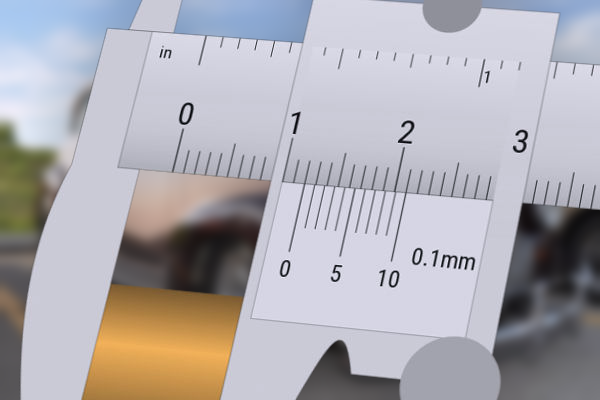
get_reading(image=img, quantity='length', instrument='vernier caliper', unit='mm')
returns 12.0 mm
